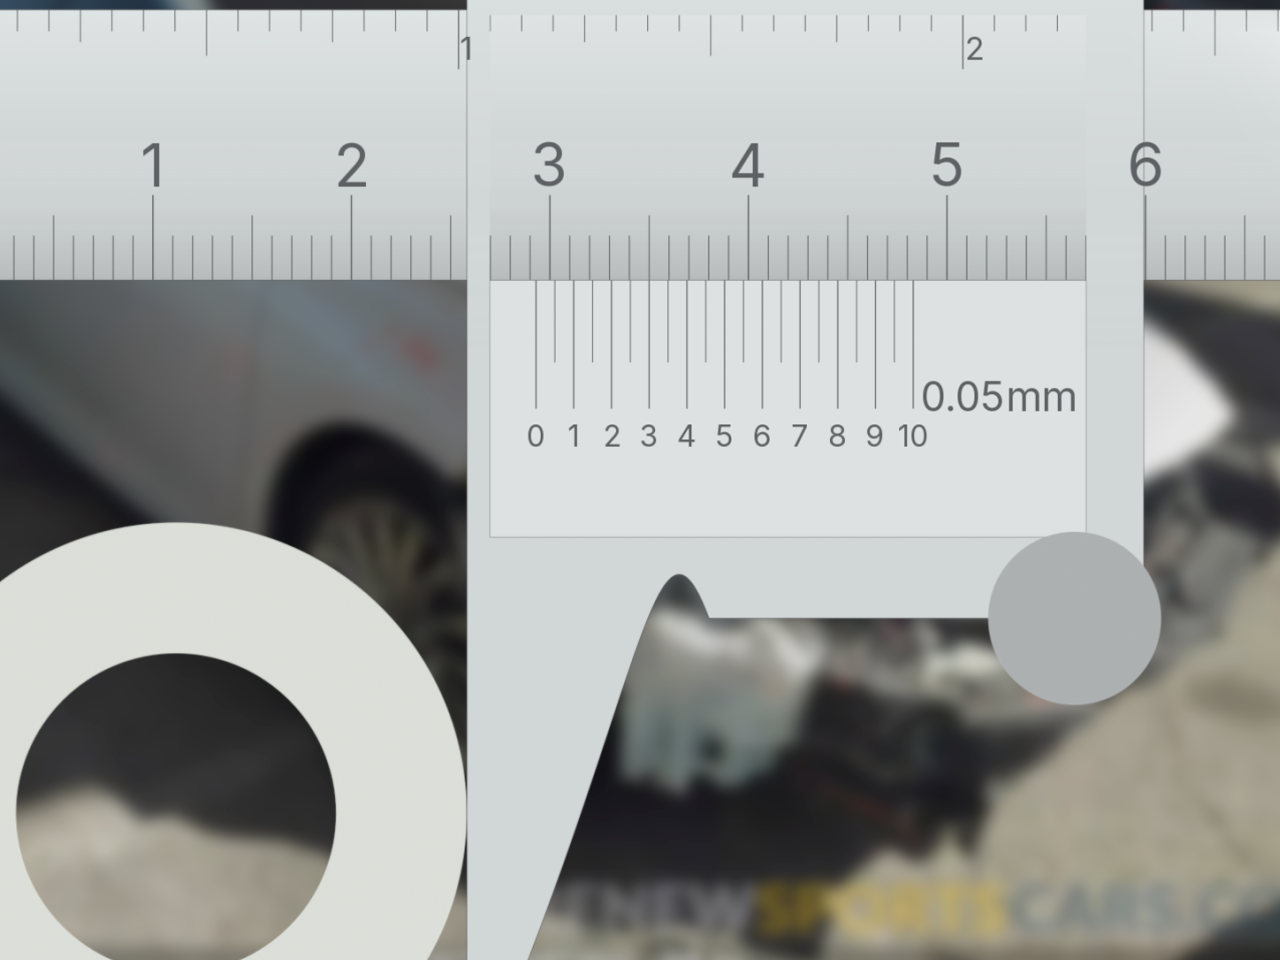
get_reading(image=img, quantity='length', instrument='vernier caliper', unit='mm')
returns 29.3 mm
